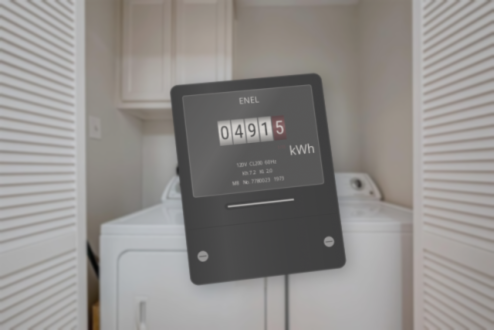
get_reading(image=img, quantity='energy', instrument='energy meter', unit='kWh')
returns 491.5 kWh
